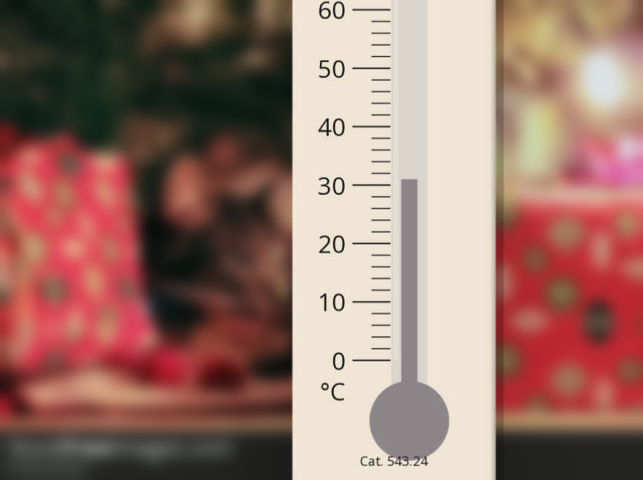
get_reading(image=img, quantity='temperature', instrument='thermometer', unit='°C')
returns 31 °C
